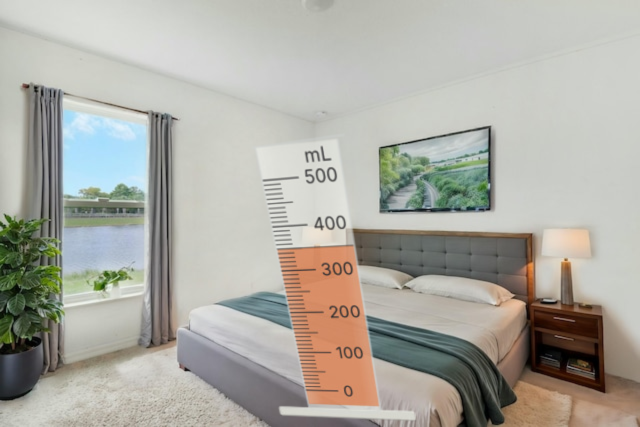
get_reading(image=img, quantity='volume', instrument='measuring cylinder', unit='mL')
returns 350 mL
